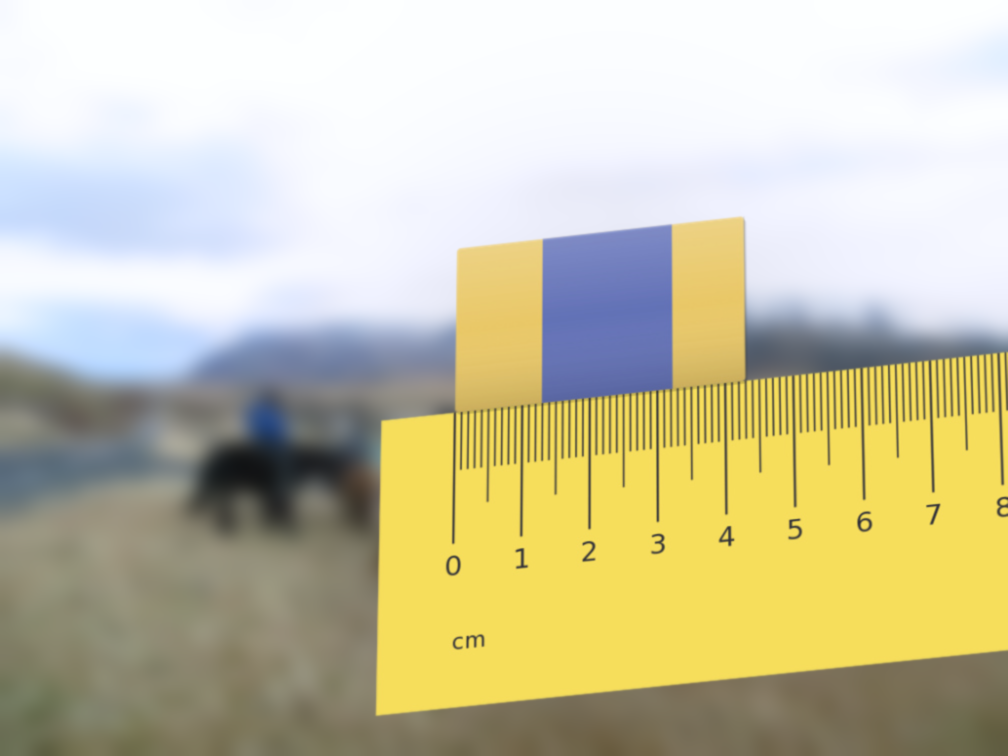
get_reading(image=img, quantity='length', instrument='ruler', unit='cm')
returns 4.3 cm
